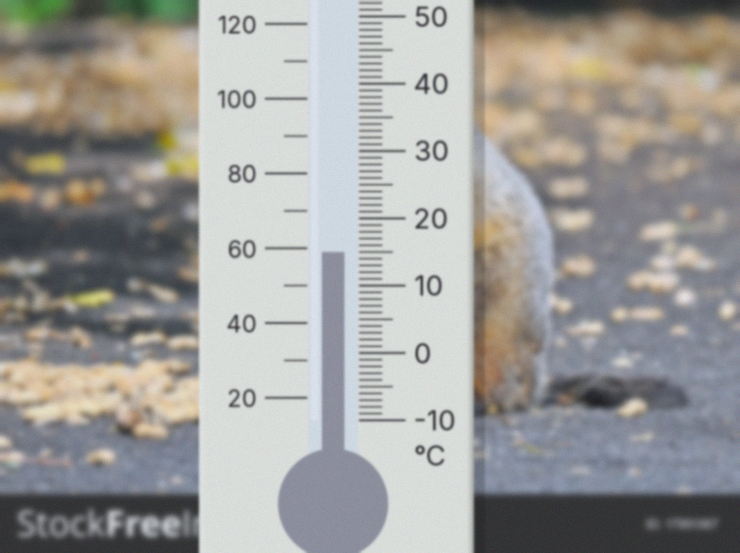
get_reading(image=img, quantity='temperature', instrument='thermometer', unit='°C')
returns 15 °C
